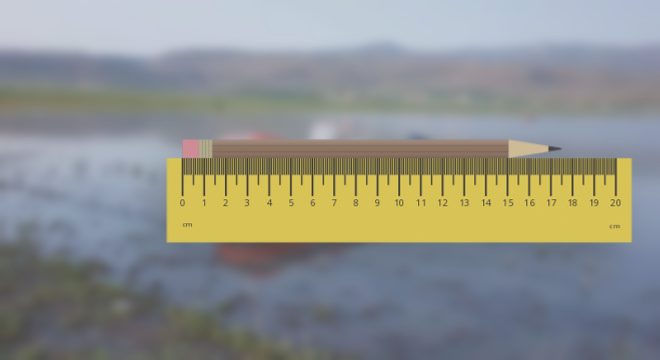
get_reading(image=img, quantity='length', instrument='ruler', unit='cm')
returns 17.5 cm
